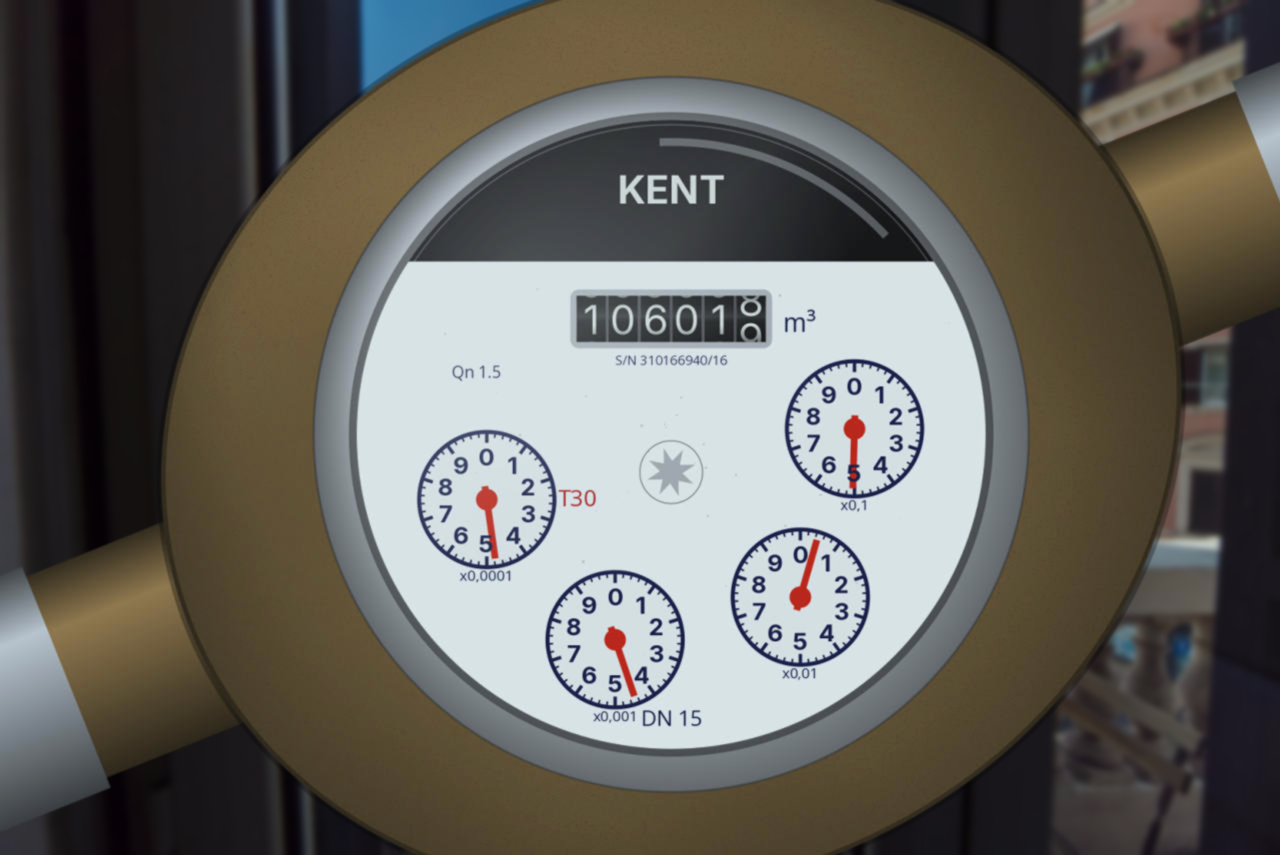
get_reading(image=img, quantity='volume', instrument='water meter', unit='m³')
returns 106018.5044 m³
